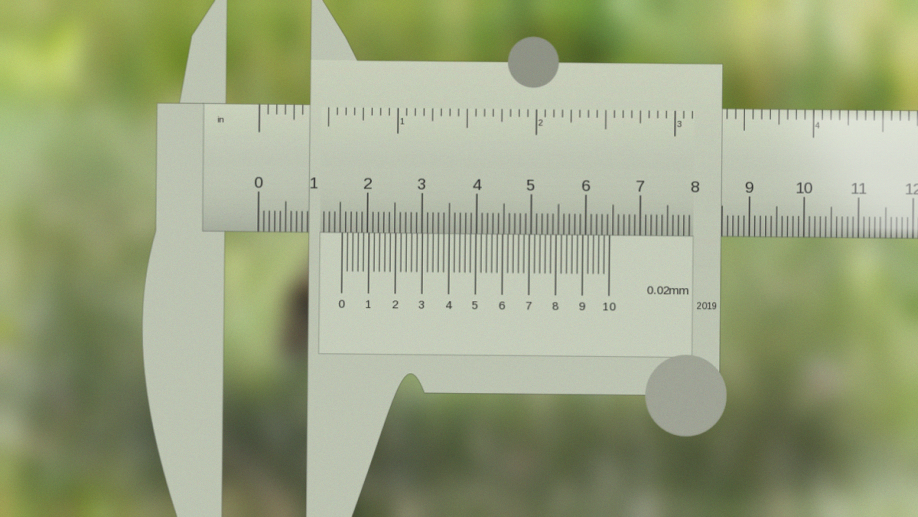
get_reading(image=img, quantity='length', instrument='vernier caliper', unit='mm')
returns 15.4 mm
